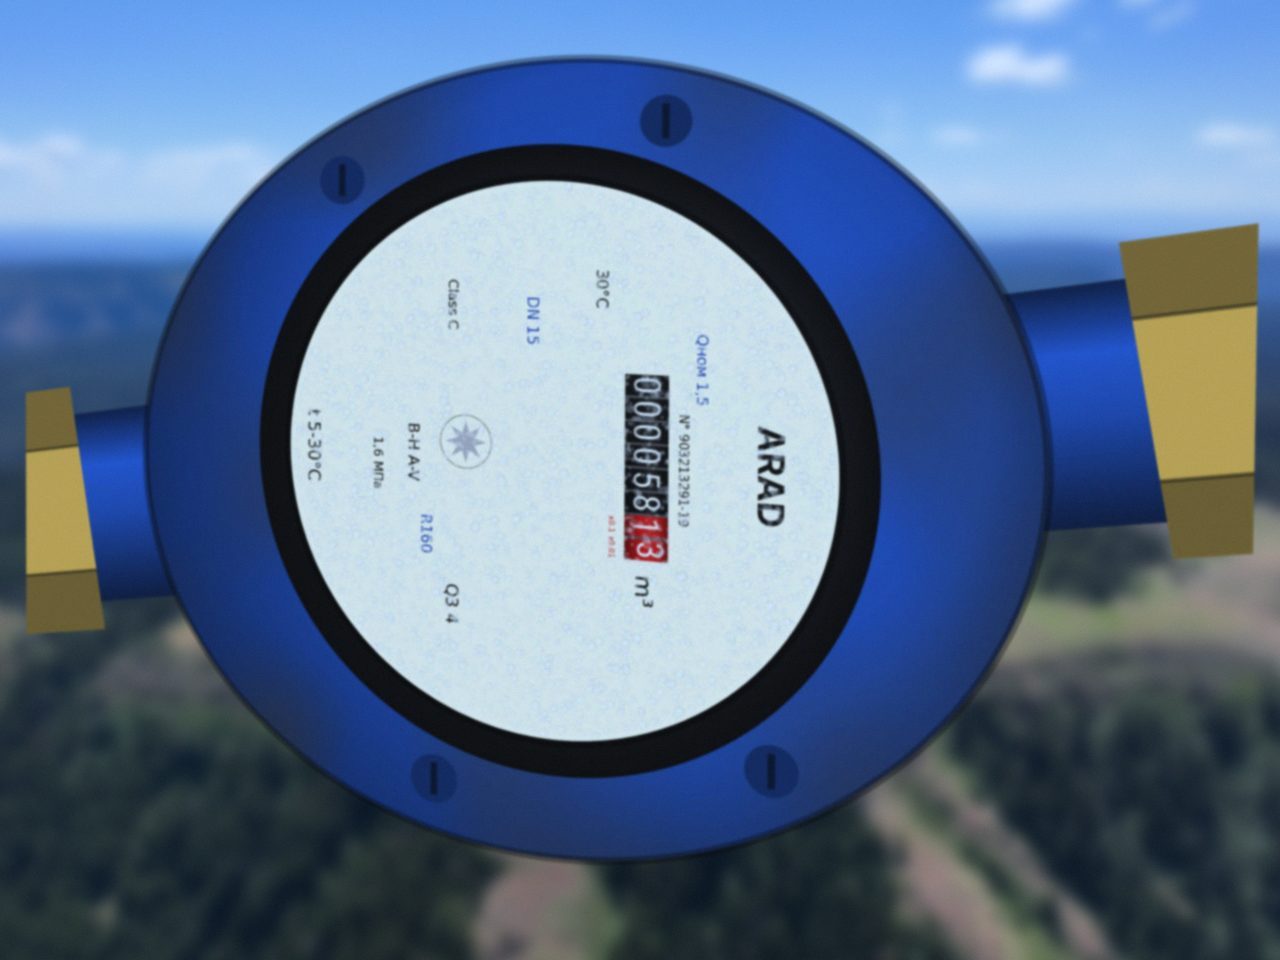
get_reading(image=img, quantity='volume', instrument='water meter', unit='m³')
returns 58.13 m³
